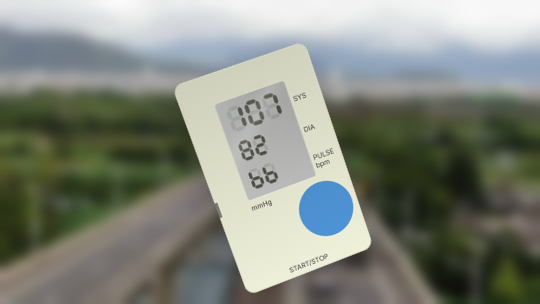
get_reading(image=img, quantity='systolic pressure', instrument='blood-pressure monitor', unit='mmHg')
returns 107 mmHg
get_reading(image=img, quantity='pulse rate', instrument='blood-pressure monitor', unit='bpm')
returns 66 bpm
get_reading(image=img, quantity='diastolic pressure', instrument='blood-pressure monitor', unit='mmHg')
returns 82 mmHg
